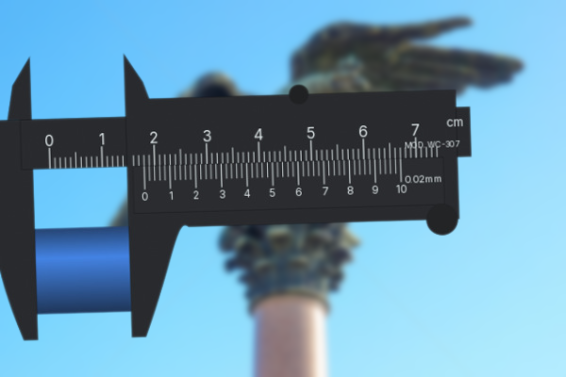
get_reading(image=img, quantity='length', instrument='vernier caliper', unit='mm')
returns 18.0 mm
